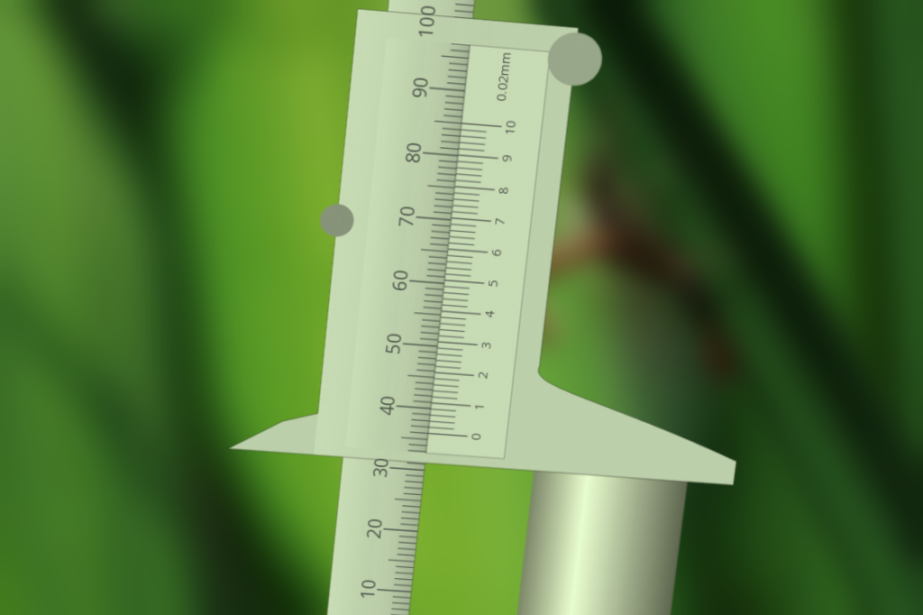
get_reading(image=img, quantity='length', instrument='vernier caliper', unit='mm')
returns 36.0 mm
